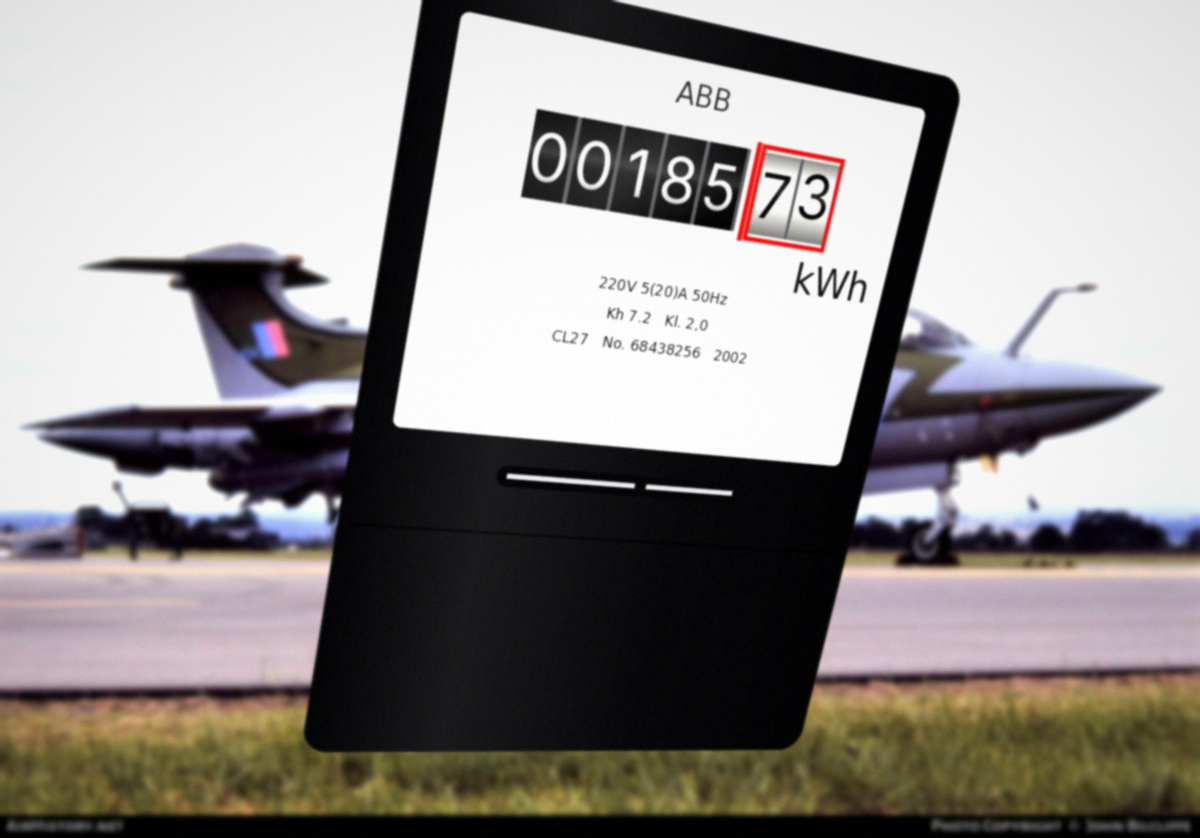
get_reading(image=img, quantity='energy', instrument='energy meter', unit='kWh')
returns 185.73 kWh
